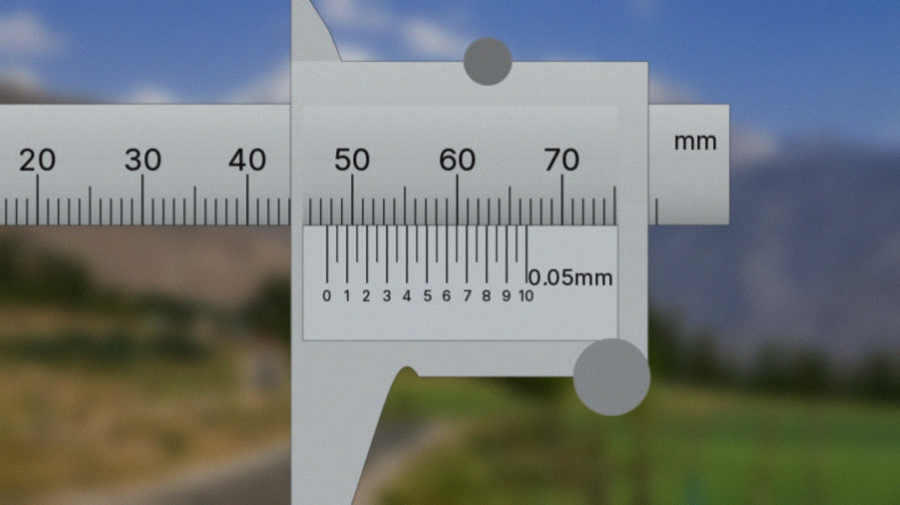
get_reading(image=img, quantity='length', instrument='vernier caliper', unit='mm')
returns 47.6 mm
